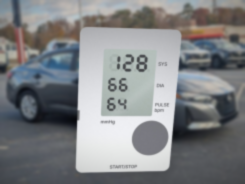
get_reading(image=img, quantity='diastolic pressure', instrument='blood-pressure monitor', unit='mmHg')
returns 66 mmHg
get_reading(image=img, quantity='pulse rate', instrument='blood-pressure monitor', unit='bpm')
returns 64 bpm
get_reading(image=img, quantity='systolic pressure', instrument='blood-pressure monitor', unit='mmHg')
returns 128 mmHg
